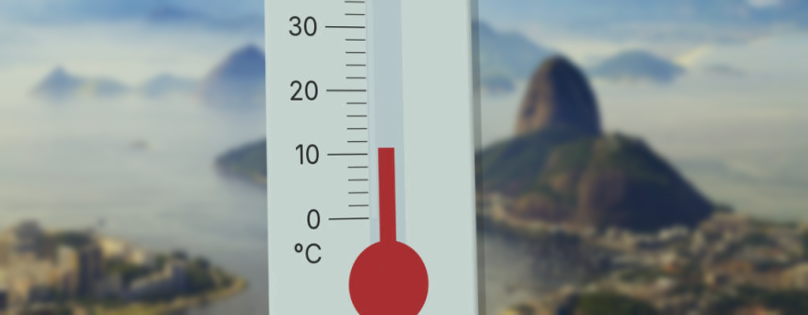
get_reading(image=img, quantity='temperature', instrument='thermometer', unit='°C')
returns 11 °C
